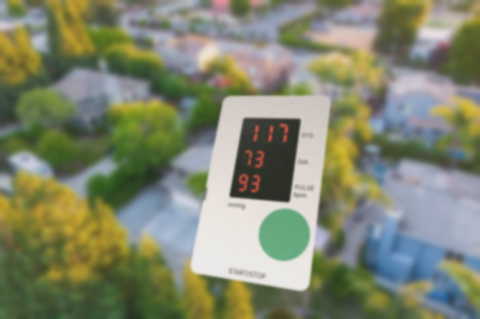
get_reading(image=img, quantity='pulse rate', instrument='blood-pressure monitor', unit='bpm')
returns 93 bpm
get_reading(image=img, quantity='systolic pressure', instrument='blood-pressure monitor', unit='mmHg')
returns 117 mmHg
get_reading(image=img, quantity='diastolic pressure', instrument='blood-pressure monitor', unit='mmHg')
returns 73 mmHg
